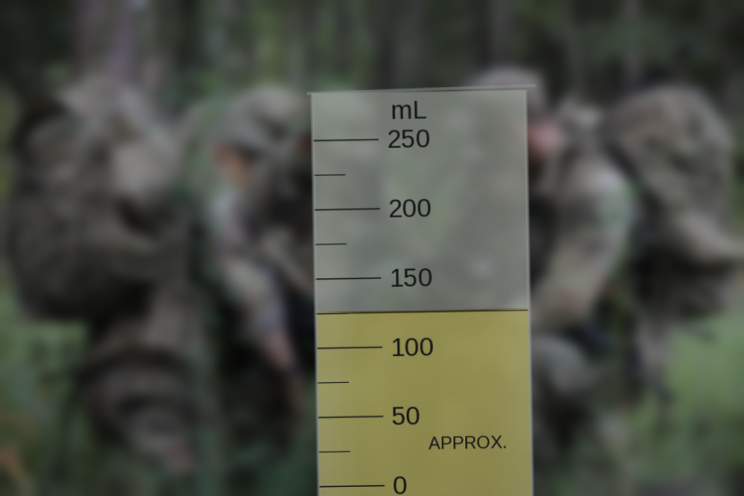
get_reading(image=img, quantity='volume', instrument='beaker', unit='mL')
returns 125 mL
